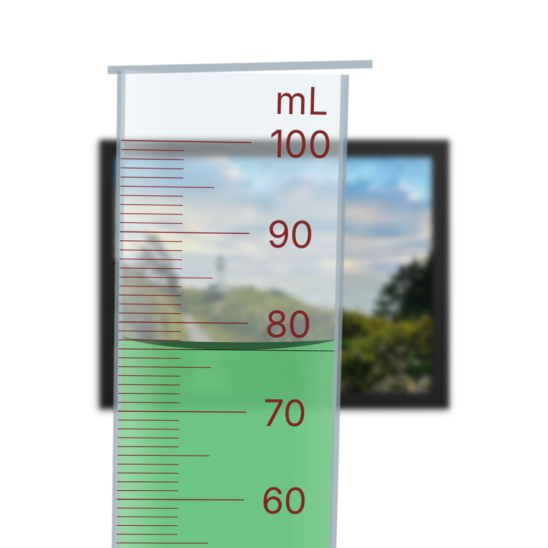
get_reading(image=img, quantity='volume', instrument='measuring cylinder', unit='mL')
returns 77 mL
